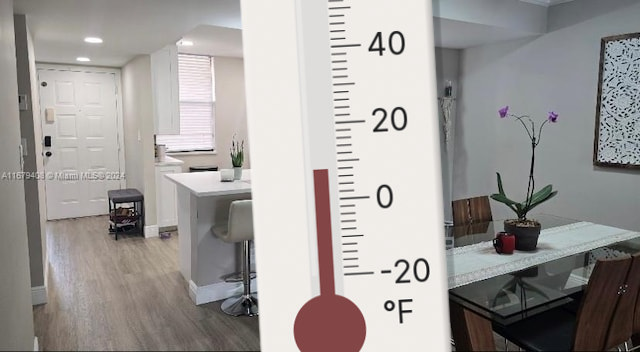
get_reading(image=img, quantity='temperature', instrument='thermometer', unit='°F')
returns 8 °F
